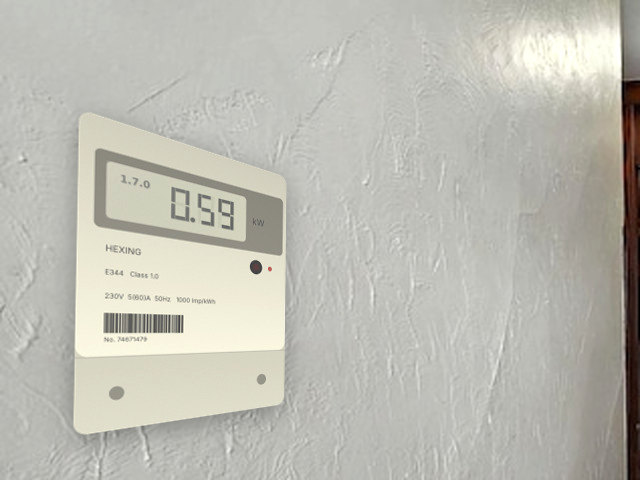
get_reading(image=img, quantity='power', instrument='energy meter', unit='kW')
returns 0.59 kW
